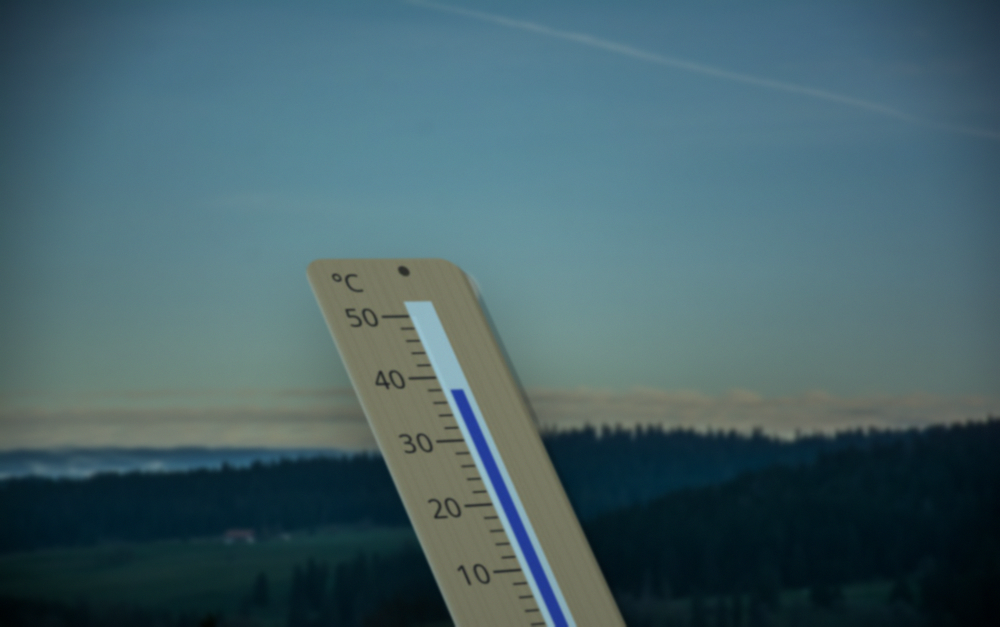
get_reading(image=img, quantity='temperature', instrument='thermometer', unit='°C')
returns 38 °C
